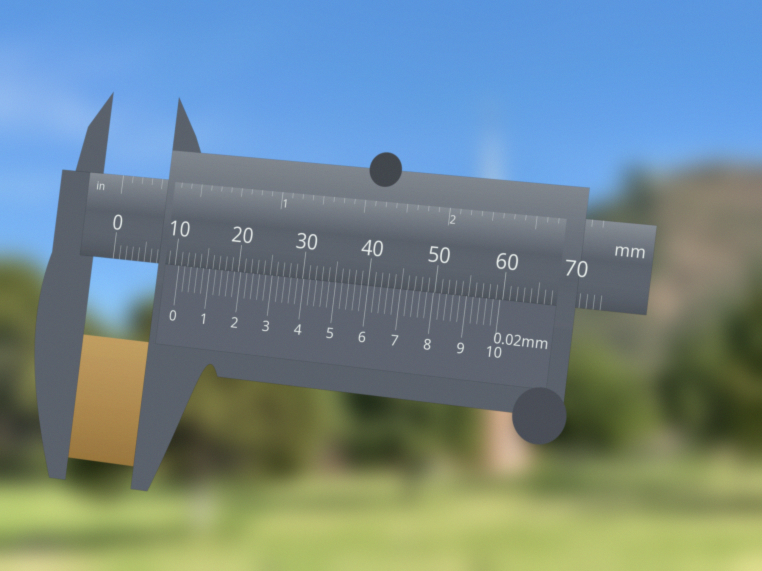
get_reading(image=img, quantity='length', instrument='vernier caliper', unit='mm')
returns 10.6 mm
